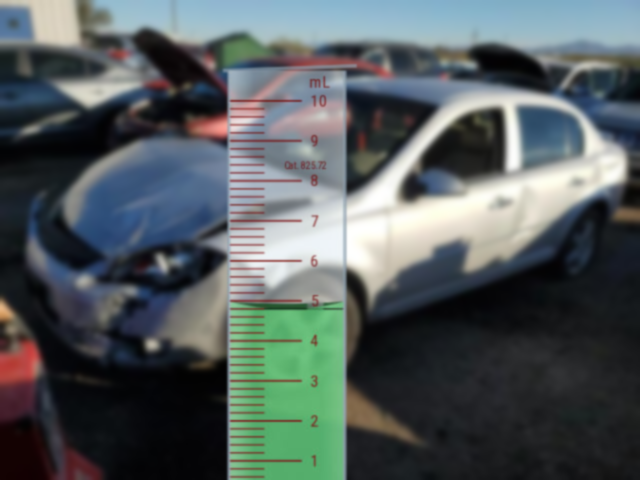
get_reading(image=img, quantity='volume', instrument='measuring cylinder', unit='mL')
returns 4.8 mL
